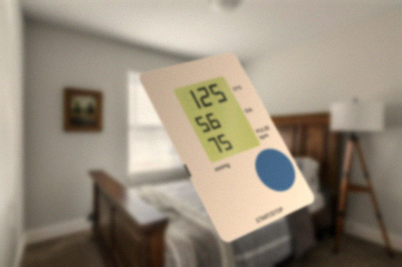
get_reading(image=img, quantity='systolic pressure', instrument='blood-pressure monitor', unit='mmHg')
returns 125 mmHg
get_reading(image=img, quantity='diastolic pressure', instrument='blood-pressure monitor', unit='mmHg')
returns 56 mmHg
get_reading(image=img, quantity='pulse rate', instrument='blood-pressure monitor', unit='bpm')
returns 75 bpm
